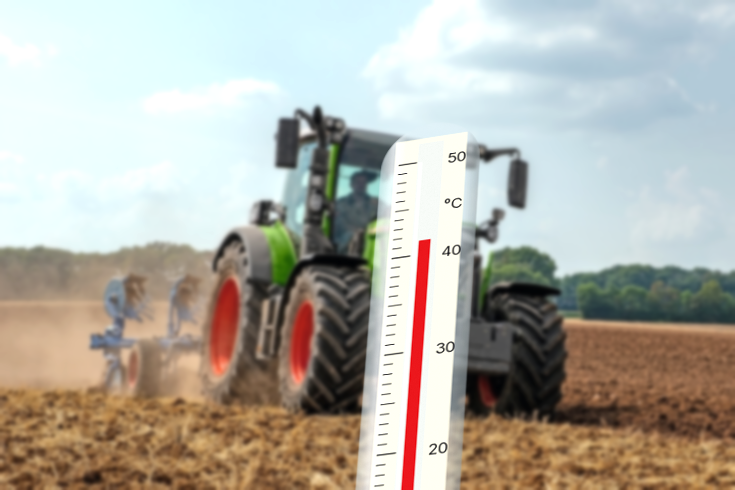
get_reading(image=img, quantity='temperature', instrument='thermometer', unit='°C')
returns 41.5 °C
